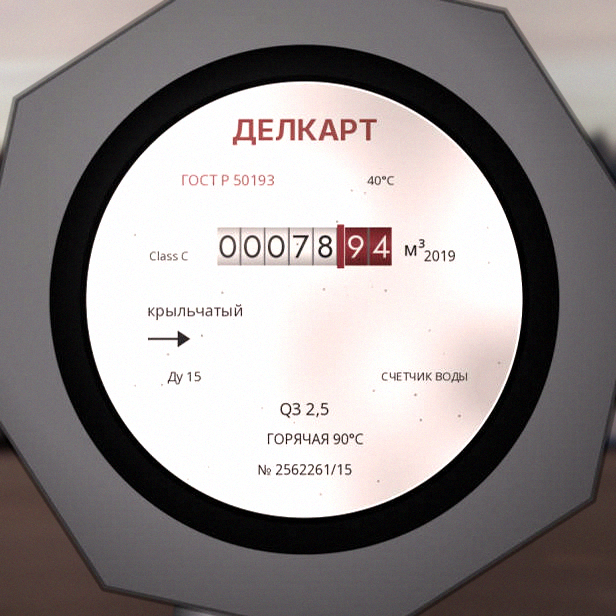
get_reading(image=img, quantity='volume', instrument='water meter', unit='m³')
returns 78.94 m³
